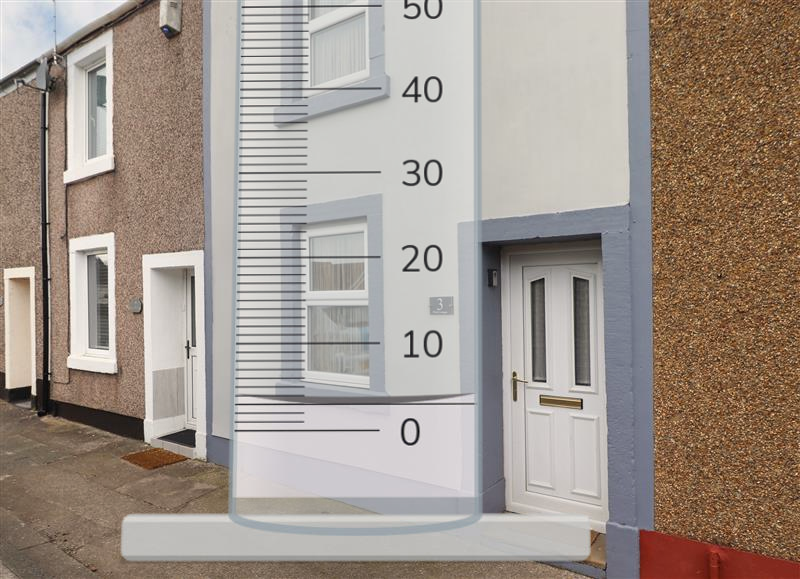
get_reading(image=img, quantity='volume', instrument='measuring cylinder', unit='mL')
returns 3 mL
